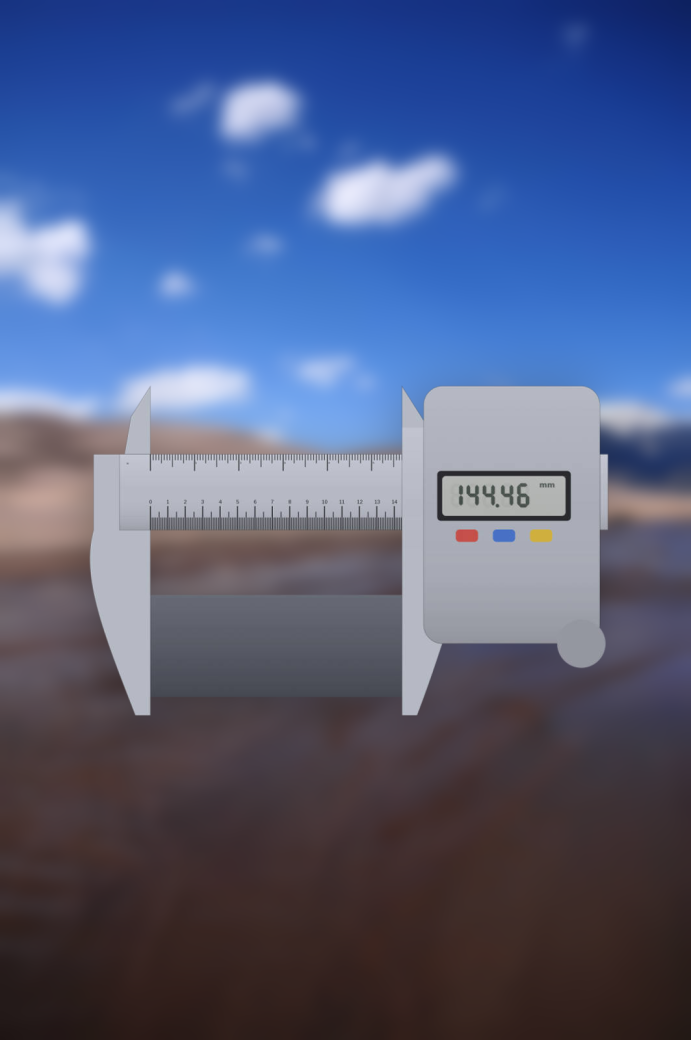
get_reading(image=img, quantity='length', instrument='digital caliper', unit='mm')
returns 144.46 mm
